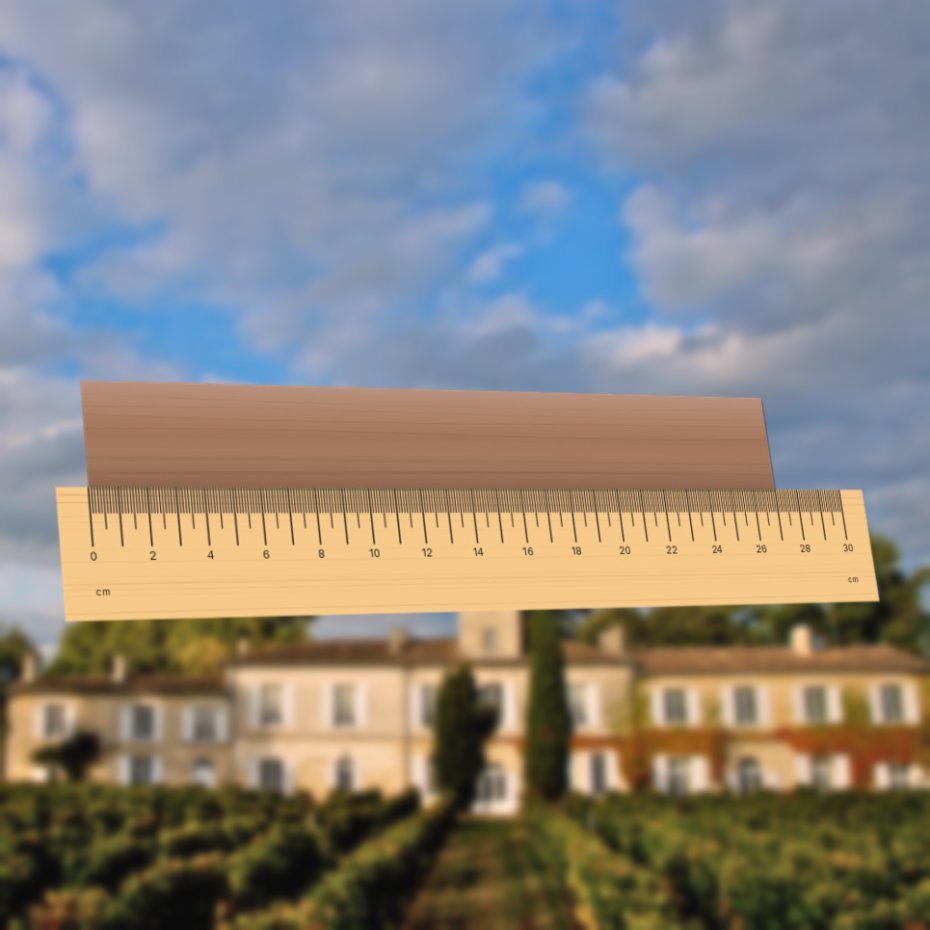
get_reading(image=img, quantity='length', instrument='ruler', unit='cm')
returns 27 cm
